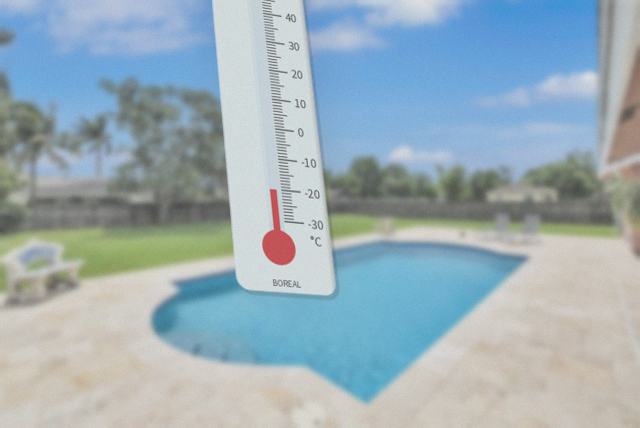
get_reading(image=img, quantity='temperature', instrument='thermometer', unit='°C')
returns -20 °C
